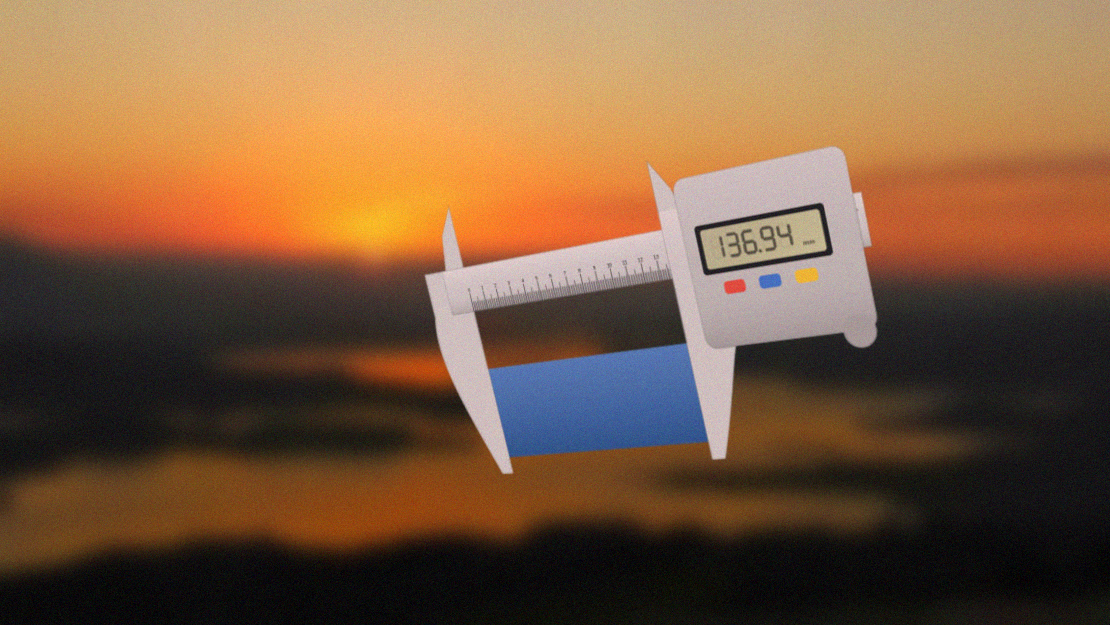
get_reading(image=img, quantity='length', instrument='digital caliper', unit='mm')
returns 136.94 mm
